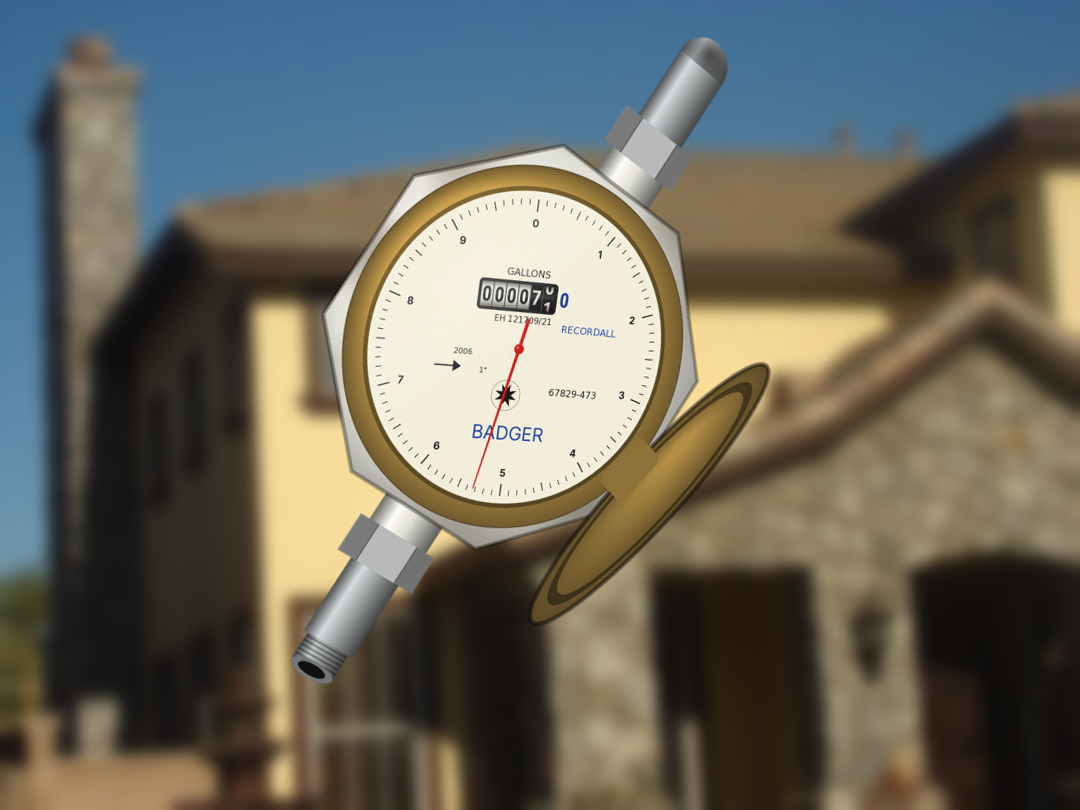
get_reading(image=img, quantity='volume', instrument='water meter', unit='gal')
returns 705.3 gal
